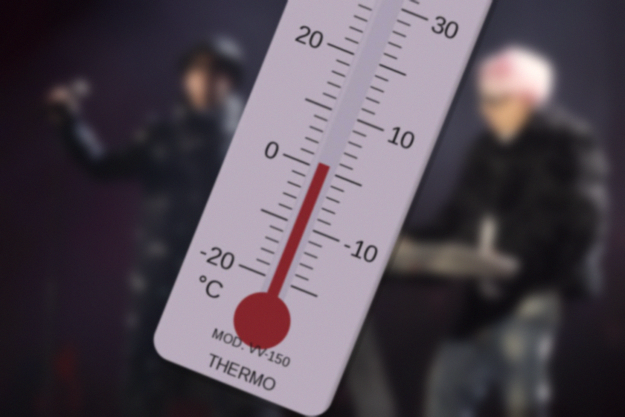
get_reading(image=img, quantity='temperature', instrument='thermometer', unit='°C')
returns 1 °C
